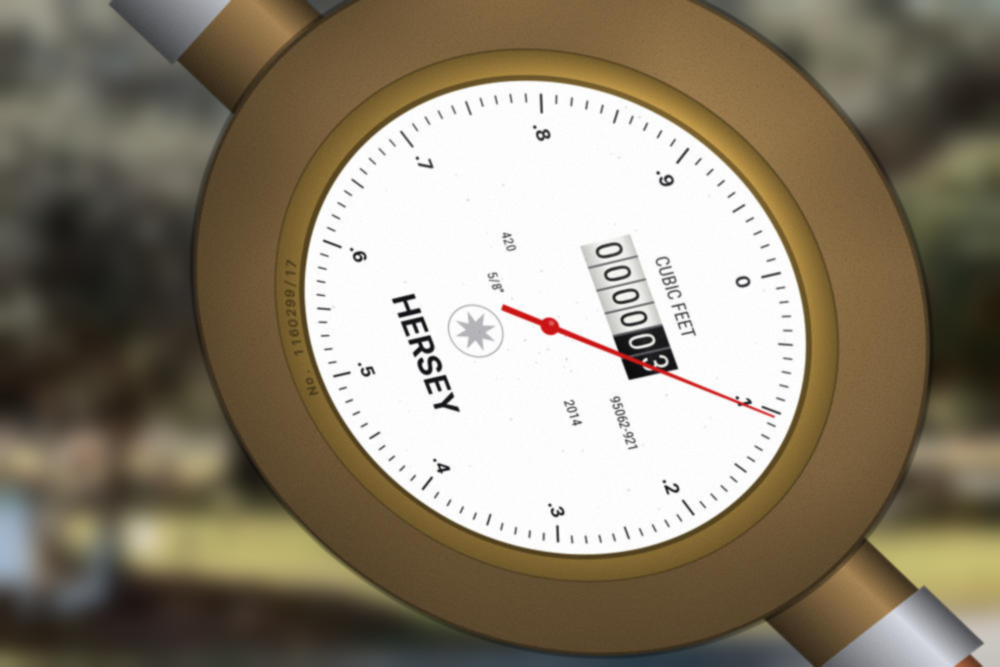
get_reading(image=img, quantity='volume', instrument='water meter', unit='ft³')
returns 3.10 ft³
